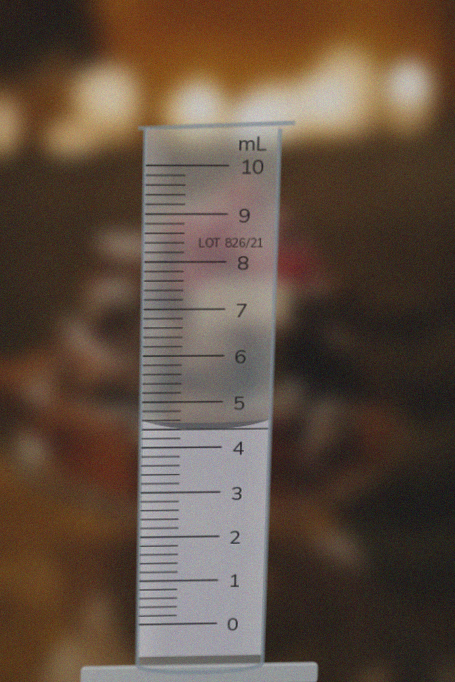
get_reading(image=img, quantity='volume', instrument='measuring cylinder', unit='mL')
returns 4.4 mL
